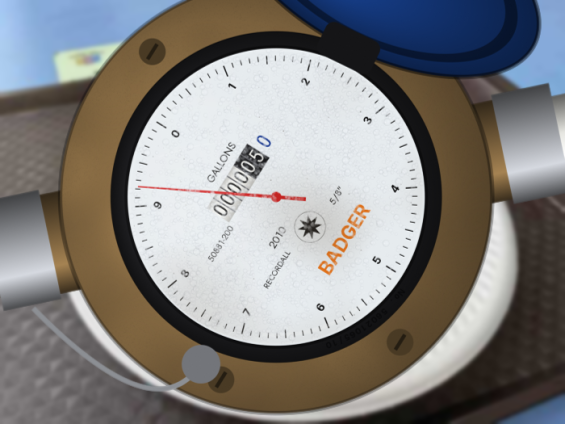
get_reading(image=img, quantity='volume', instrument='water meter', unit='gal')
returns 49.2 gal
